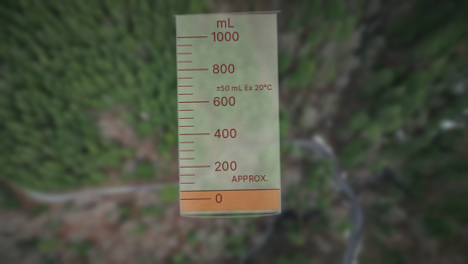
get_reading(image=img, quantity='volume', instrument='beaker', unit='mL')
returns 50 mL
